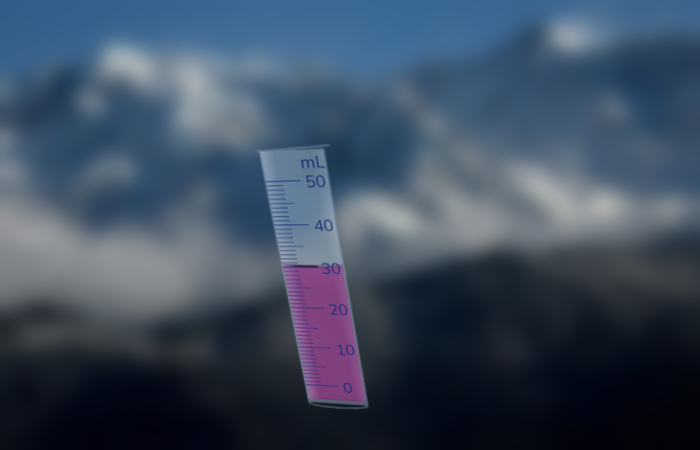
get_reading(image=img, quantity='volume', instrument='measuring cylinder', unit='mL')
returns 30 mL
